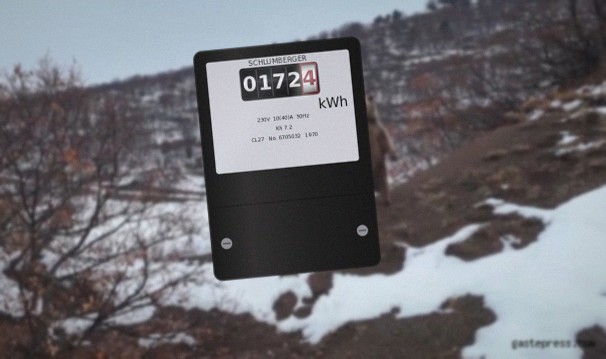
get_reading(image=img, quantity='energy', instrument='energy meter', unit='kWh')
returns 172.4 kWh
